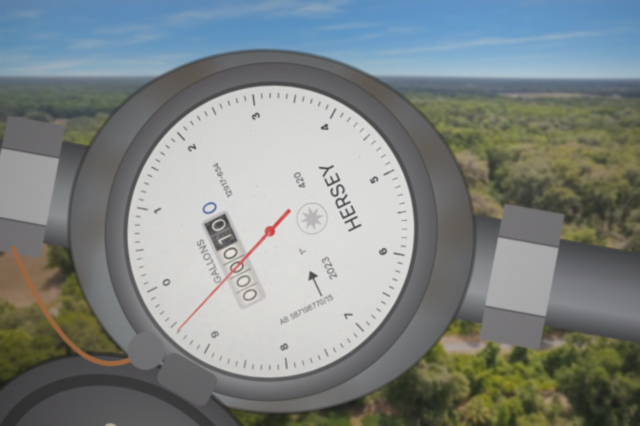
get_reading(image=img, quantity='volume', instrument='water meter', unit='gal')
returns 99.4 gal
